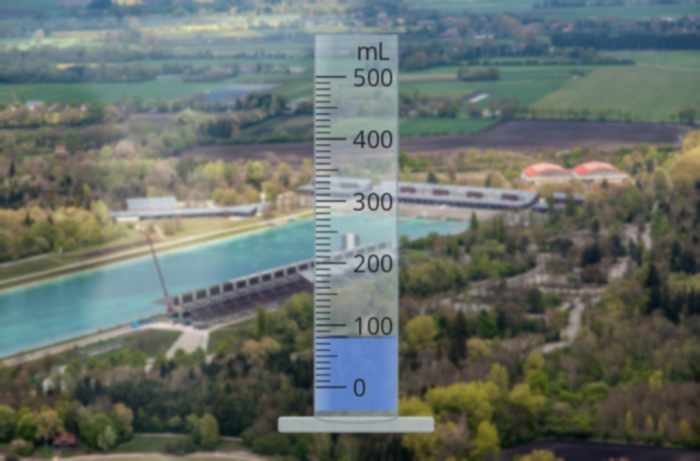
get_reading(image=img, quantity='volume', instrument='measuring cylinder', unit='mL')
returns 80 mL
